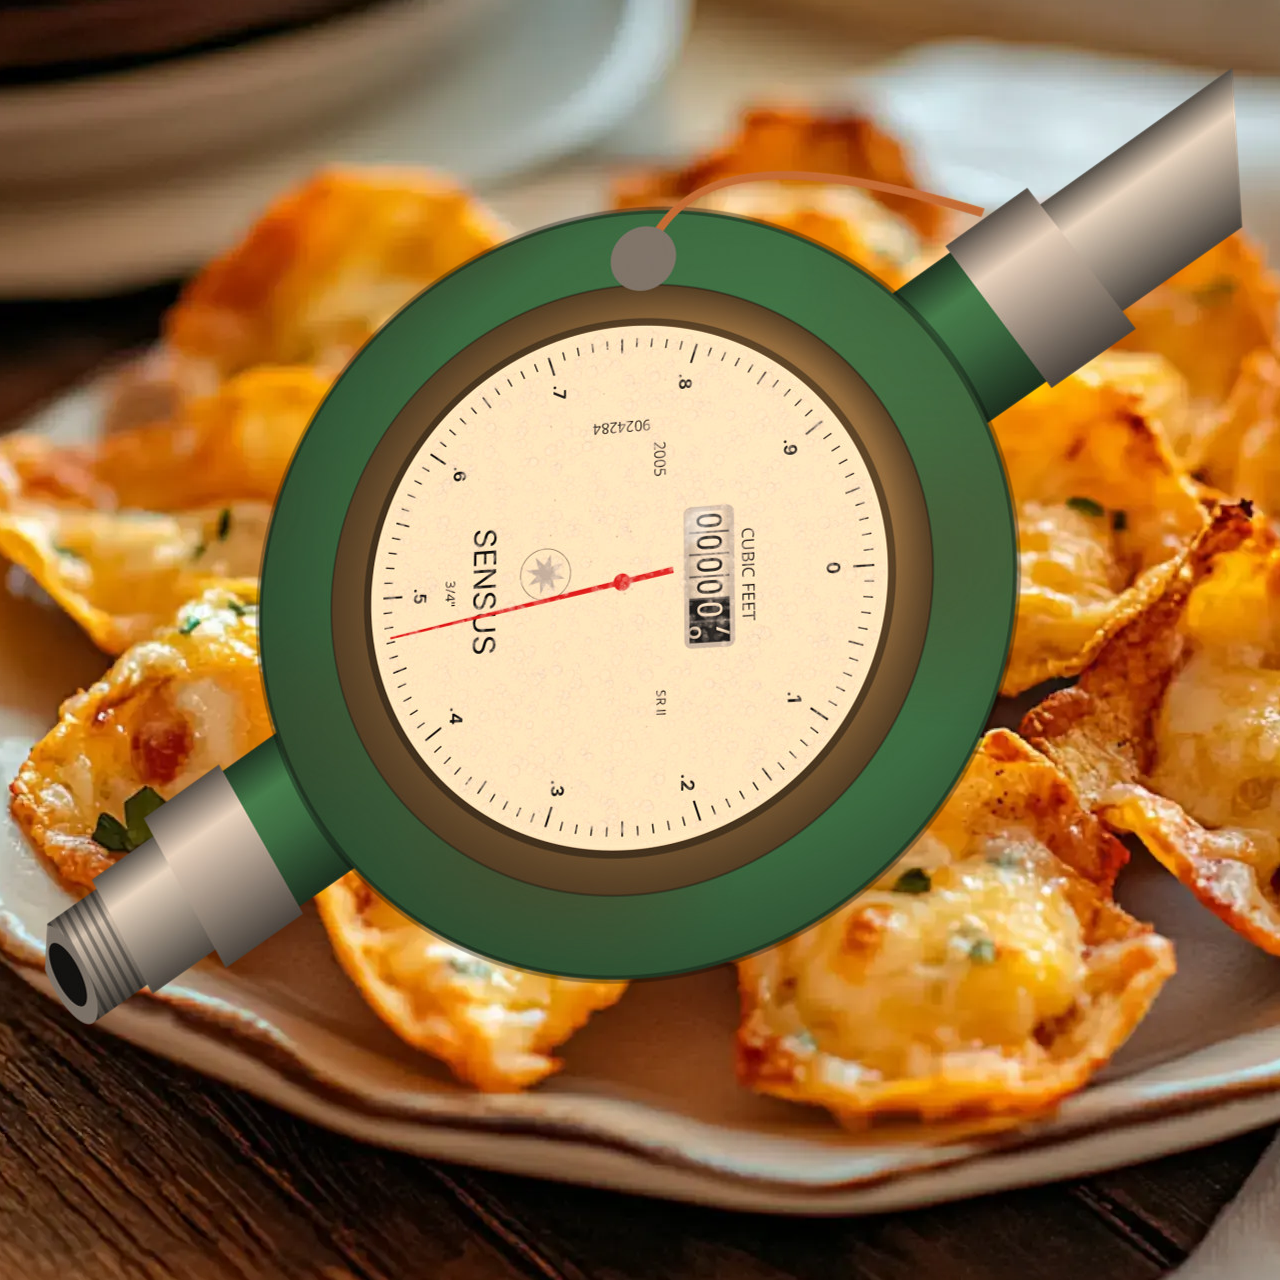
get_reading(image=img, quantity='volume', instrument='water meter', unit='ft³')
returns 7.47 ft³
